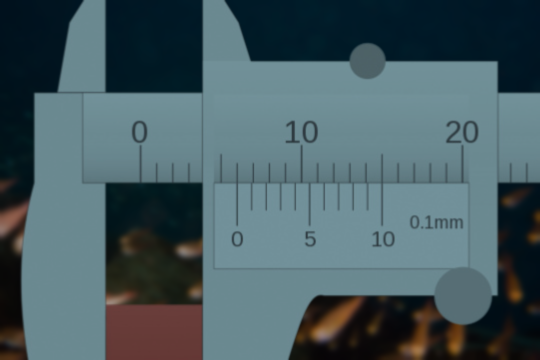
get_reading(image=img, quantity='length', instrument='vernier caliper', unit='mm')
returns 6.0 mm
